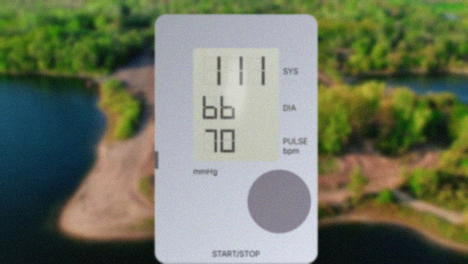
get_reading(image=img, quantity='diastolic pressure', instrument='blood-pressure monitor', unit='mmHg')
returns 66 mmHg
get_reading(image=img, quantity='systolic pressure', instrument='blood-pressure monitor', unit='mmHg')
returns 111 mmHg
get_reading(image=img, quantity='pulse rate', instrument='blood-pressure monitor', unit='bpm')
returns 70 bpm
